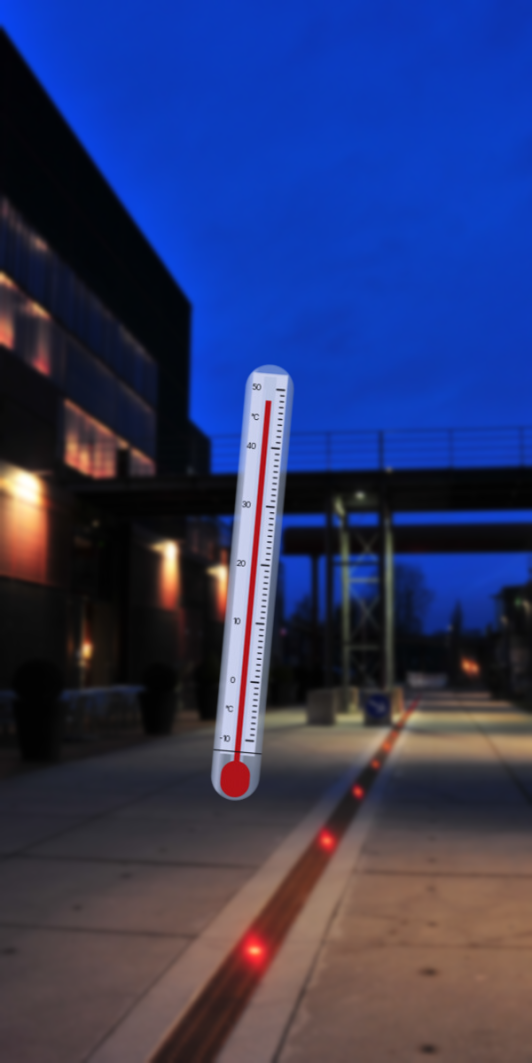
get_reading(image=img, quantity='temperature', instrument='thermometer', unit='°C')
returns 48 °C
